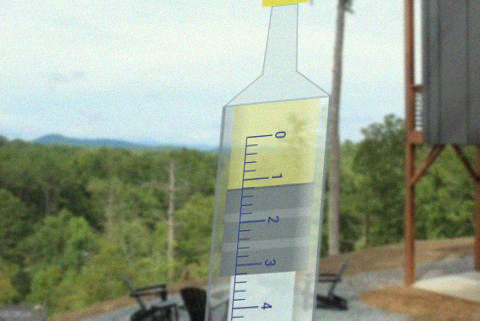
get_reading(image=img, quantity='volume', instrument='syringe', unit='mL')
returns 1.2 mL
